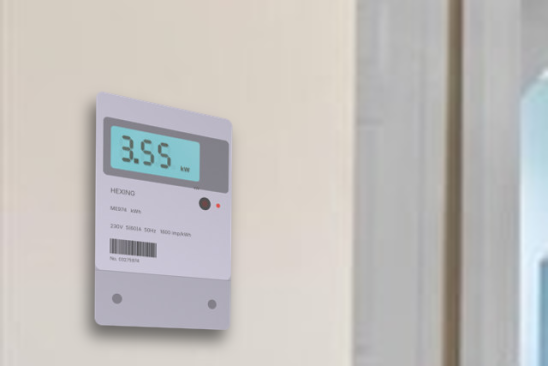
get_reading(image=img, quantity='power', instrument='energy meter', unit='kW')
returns 3.55 kW
